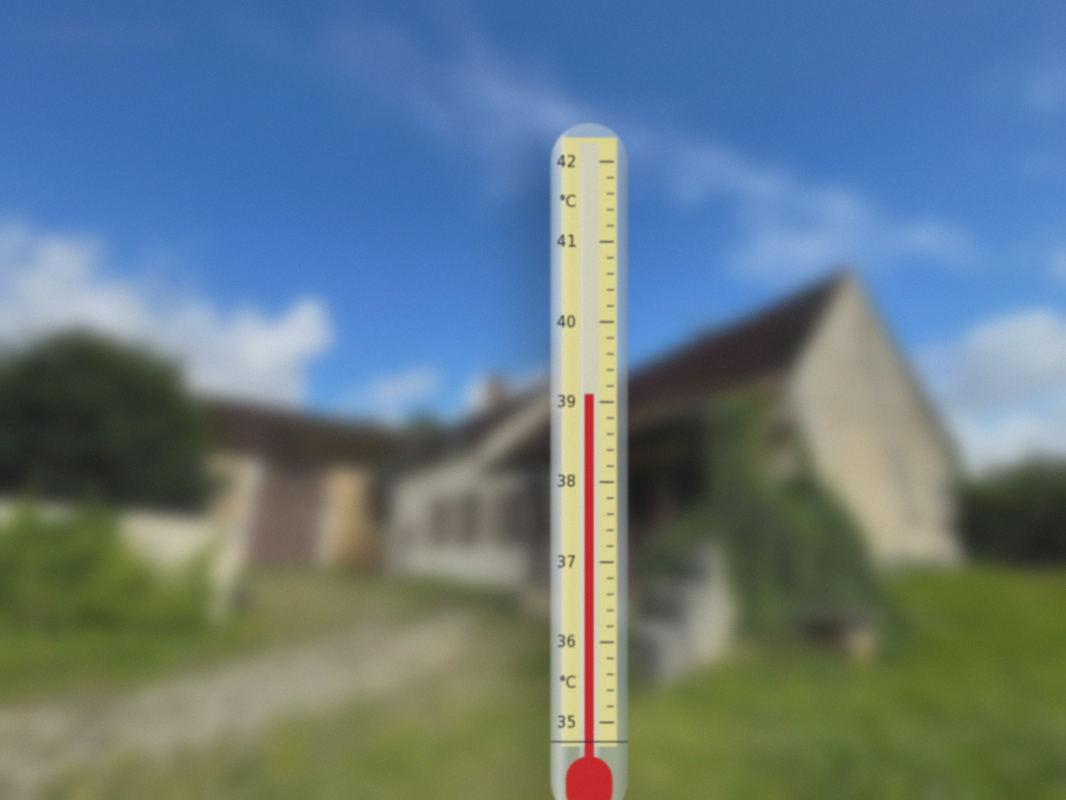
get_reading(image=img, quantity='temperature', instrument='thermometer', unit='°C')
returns 39.1 °C
